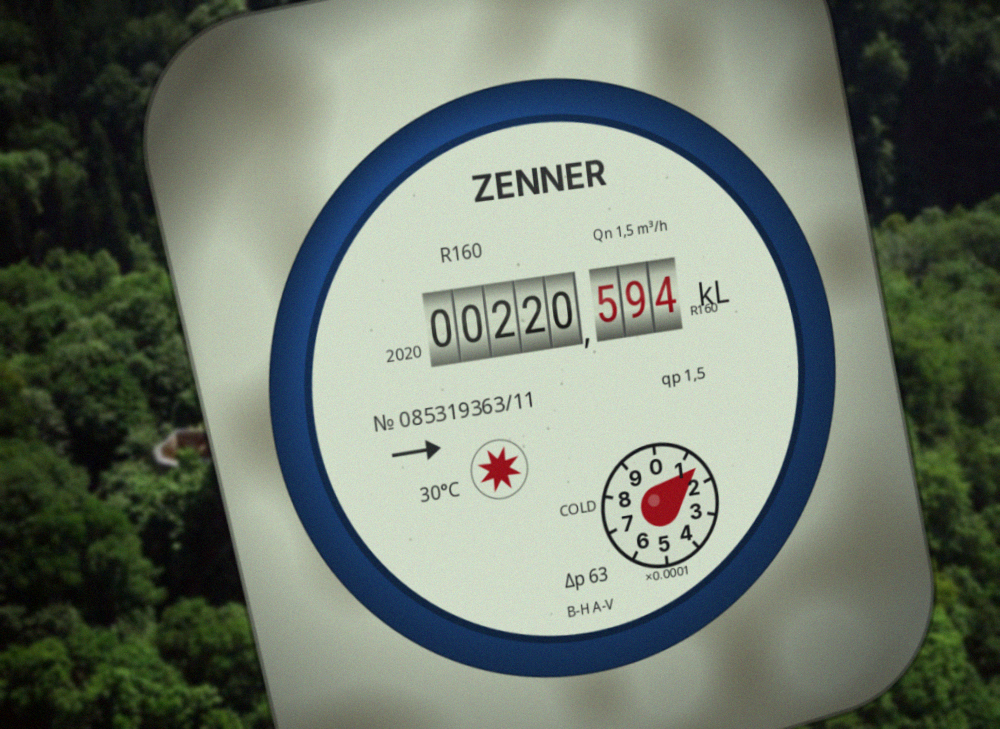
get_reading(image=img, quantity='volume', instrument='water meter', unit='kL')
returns 220.5941 kL
